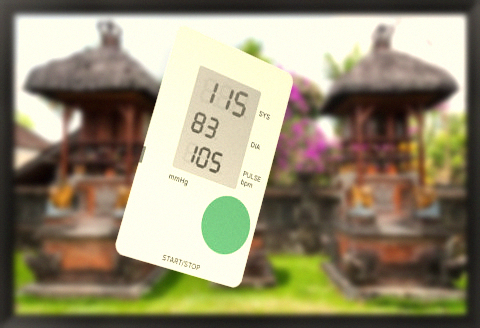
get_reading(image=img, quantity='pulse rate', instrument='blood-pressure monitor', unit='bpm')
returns 105 bpm
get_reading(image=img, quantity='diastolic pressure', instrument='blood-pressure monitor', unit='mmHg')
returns 83 mmHg
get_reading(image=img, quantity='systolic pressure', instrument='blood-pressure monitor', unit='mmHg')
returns 115 mmHg
